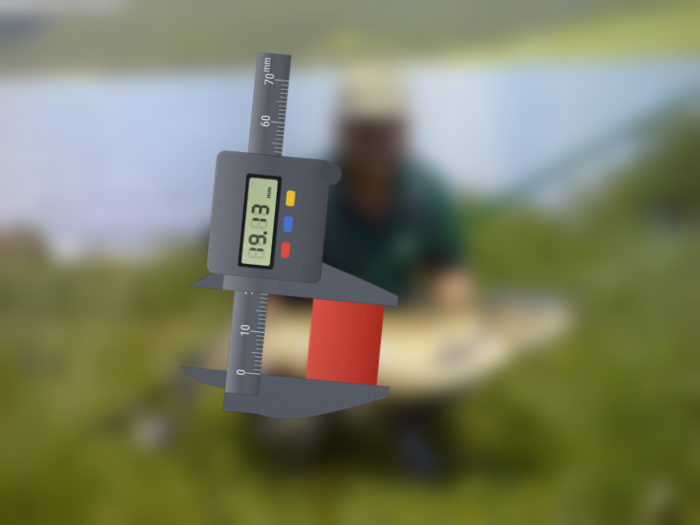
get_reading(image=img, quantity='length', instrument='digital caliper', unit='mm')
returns 19.13 mm
